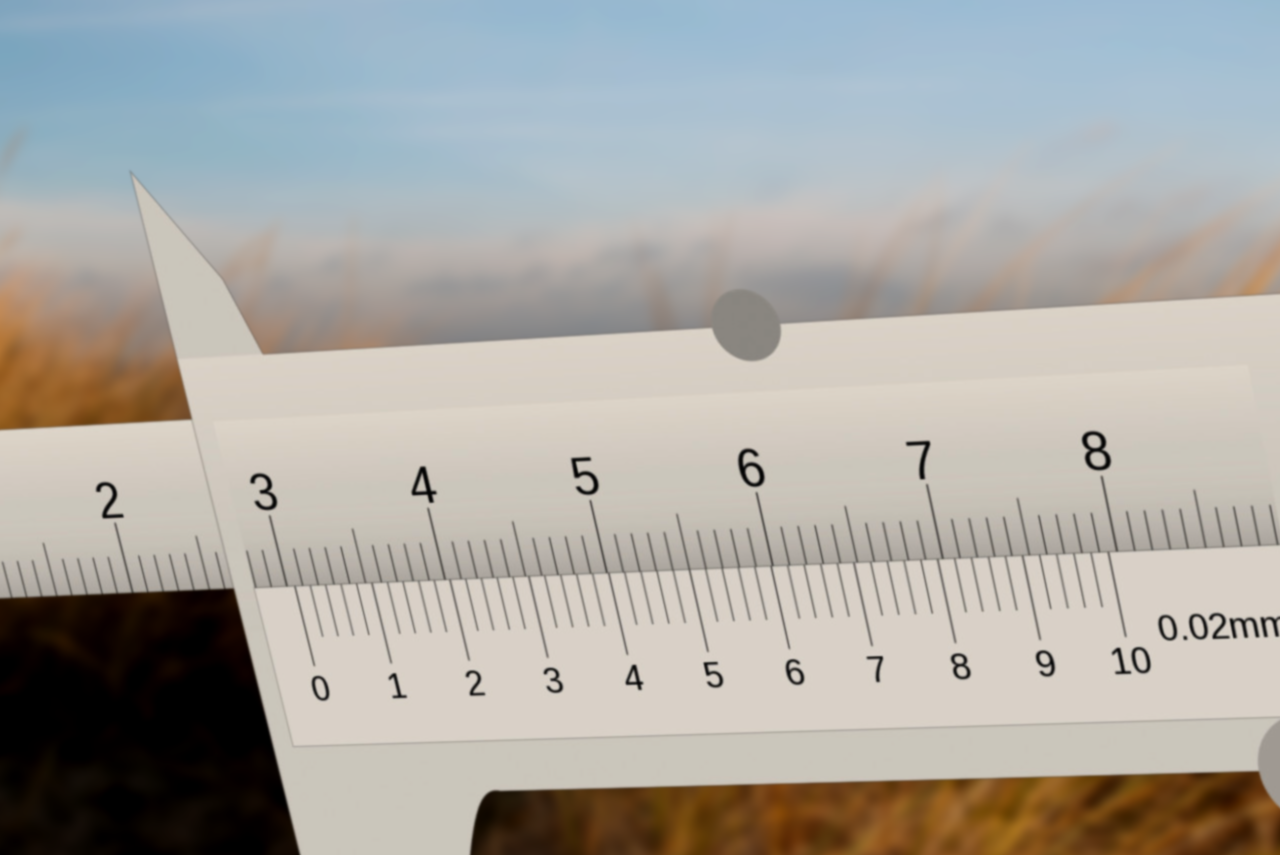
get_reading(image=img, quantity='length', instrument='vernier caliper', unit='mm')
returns 30.5 mm
